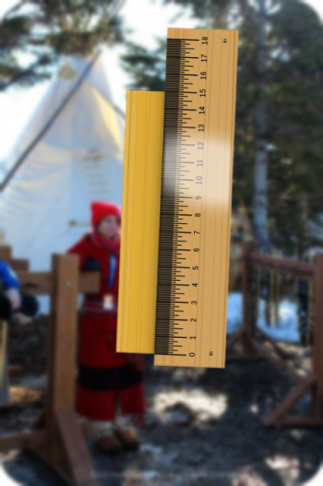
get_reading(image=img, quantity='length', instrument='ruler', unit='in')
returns 15 in
